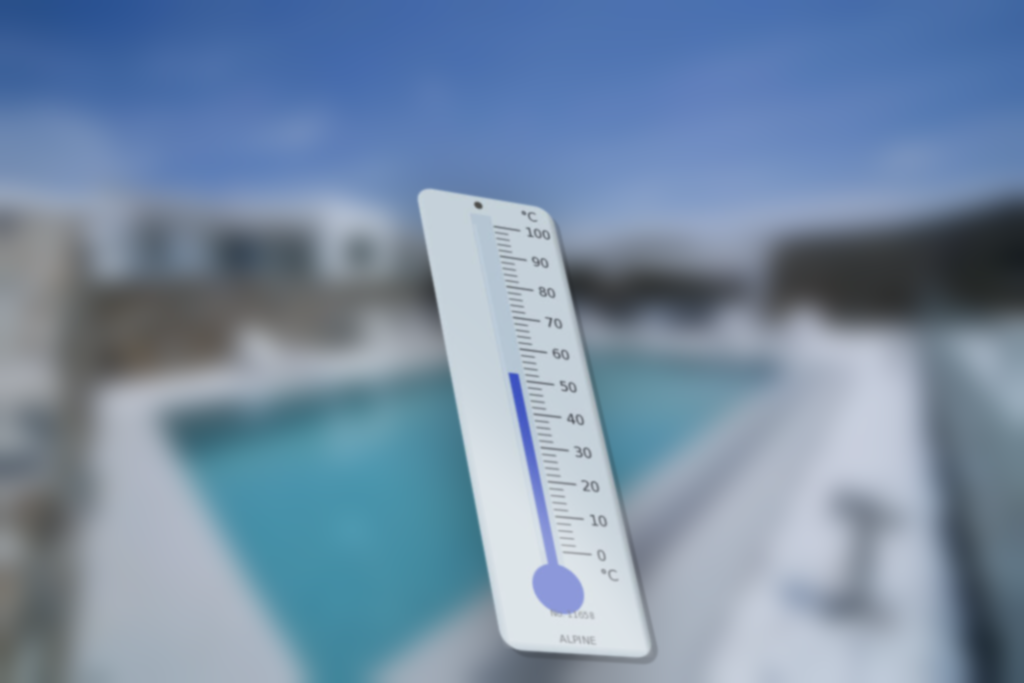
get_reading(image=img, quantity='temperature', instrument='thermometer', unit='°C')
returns 52 °C
